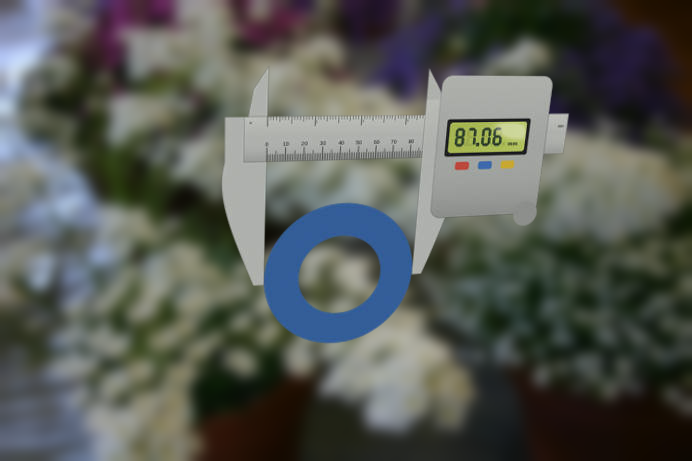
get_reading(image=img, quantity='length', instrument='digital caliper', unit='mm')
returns 87.06 mm
